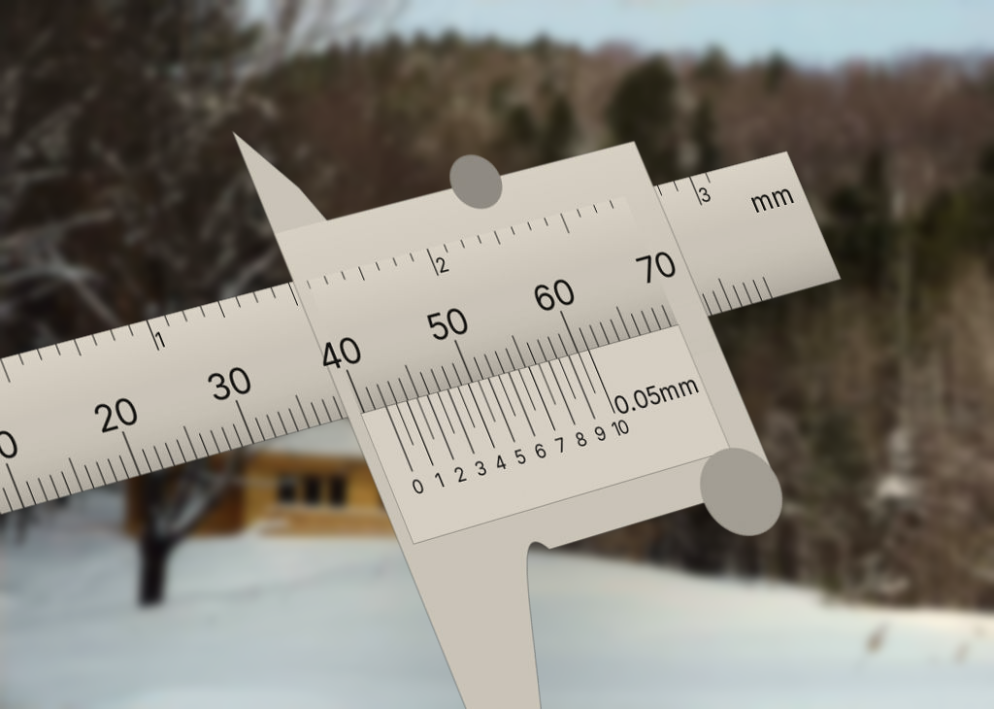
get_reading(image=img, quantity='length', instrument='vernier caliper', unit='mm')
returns 42.0 mm
